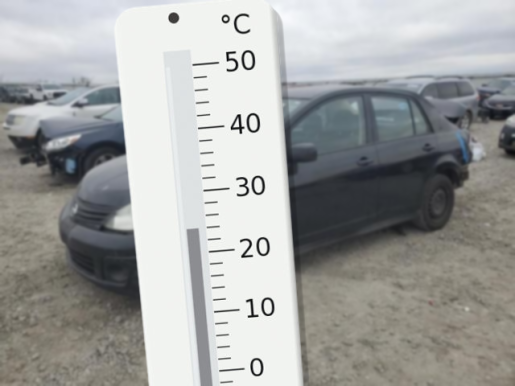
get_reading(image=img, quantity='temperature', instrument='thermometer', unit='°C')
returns 24 °C
